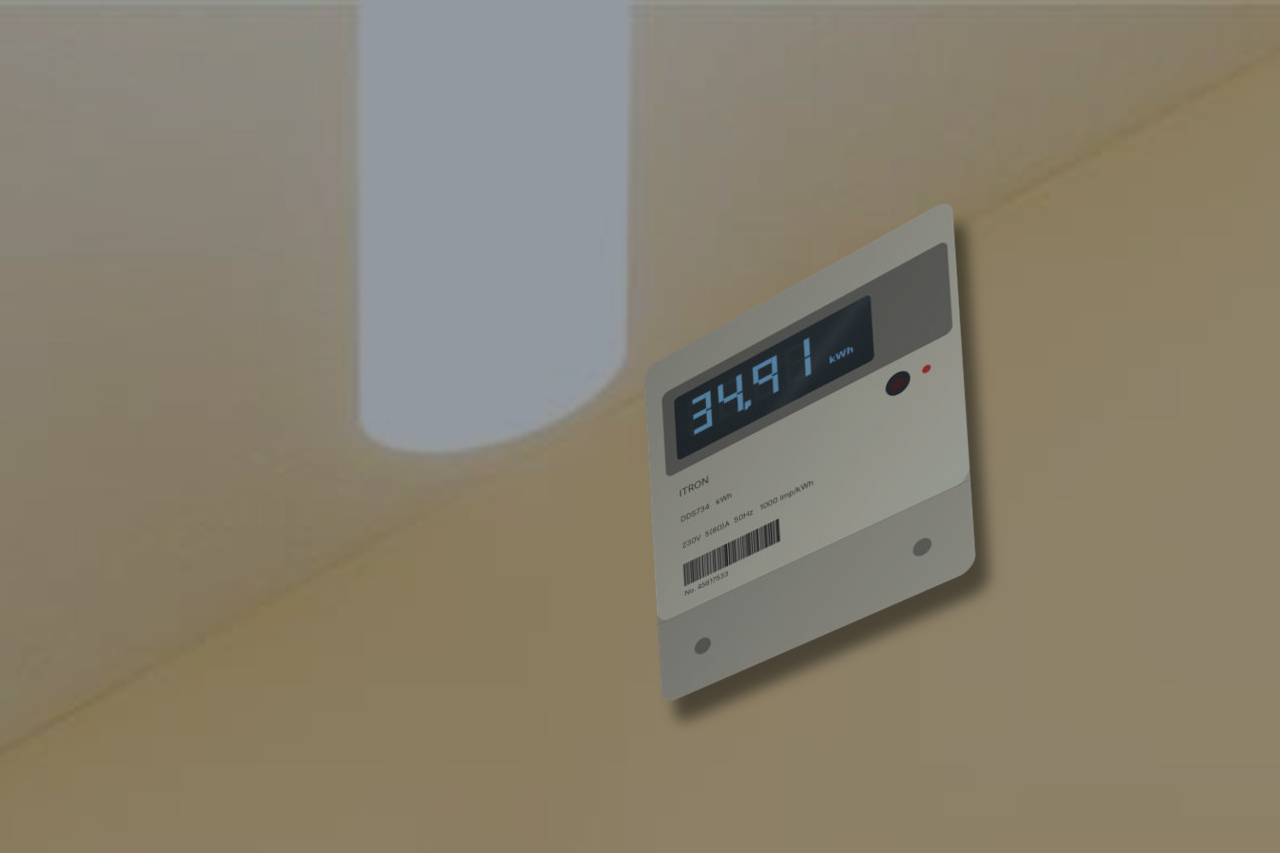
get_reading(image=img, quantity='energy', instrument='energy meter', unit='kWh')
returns 34.91 kWh
